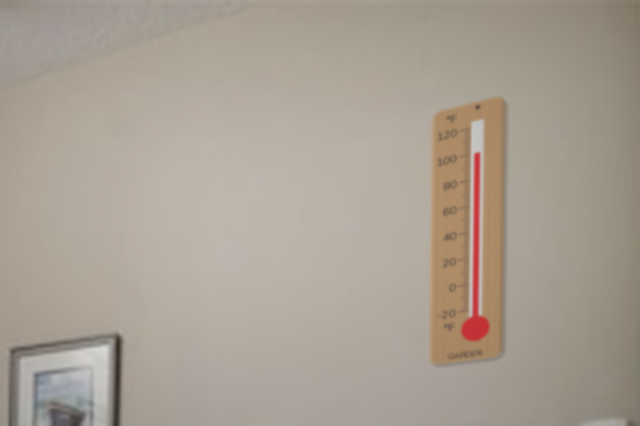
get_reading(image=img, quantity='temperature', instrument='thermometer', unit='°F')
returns 100 °F
